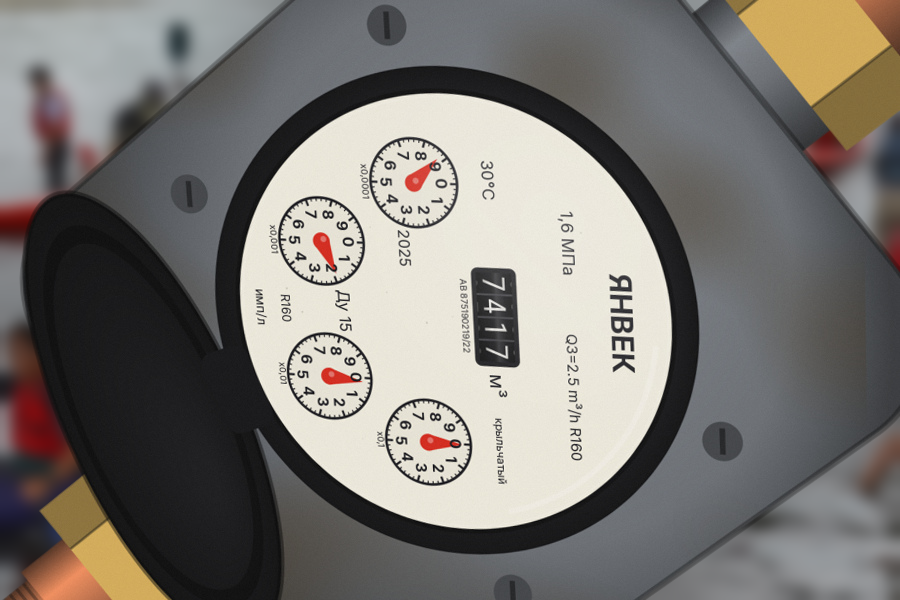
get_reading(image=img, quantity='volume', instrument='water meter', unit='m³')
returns 7417.0018 m³
